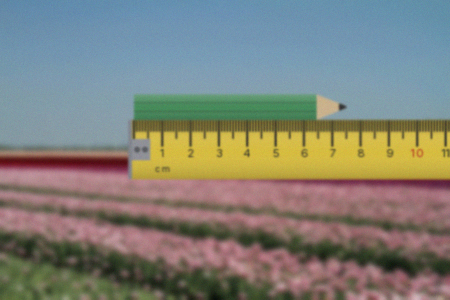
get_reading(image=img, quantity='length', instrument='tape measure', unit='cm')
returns 7.5 cm
